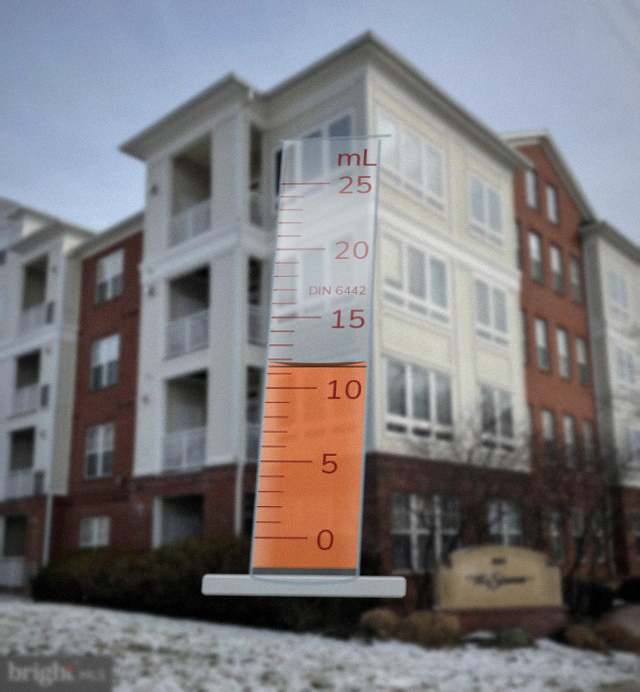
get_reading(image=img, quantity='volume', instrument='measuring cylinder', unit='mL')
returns 11.5 mL
